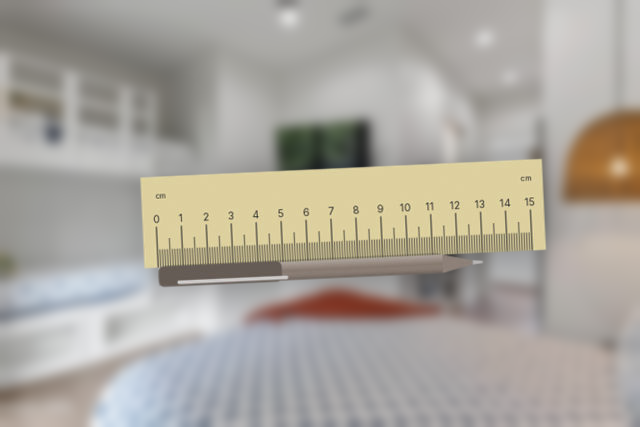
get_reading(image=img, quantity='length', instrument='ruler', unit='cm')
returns 13 cm
